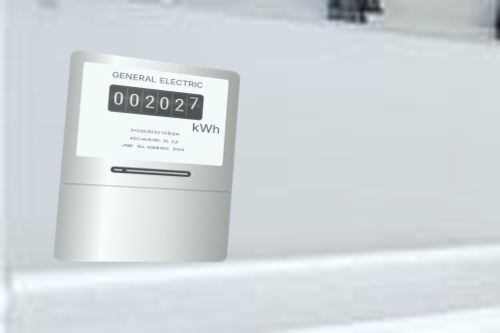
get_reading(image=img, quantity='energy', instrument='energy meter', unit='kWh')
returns 2027 kWh
